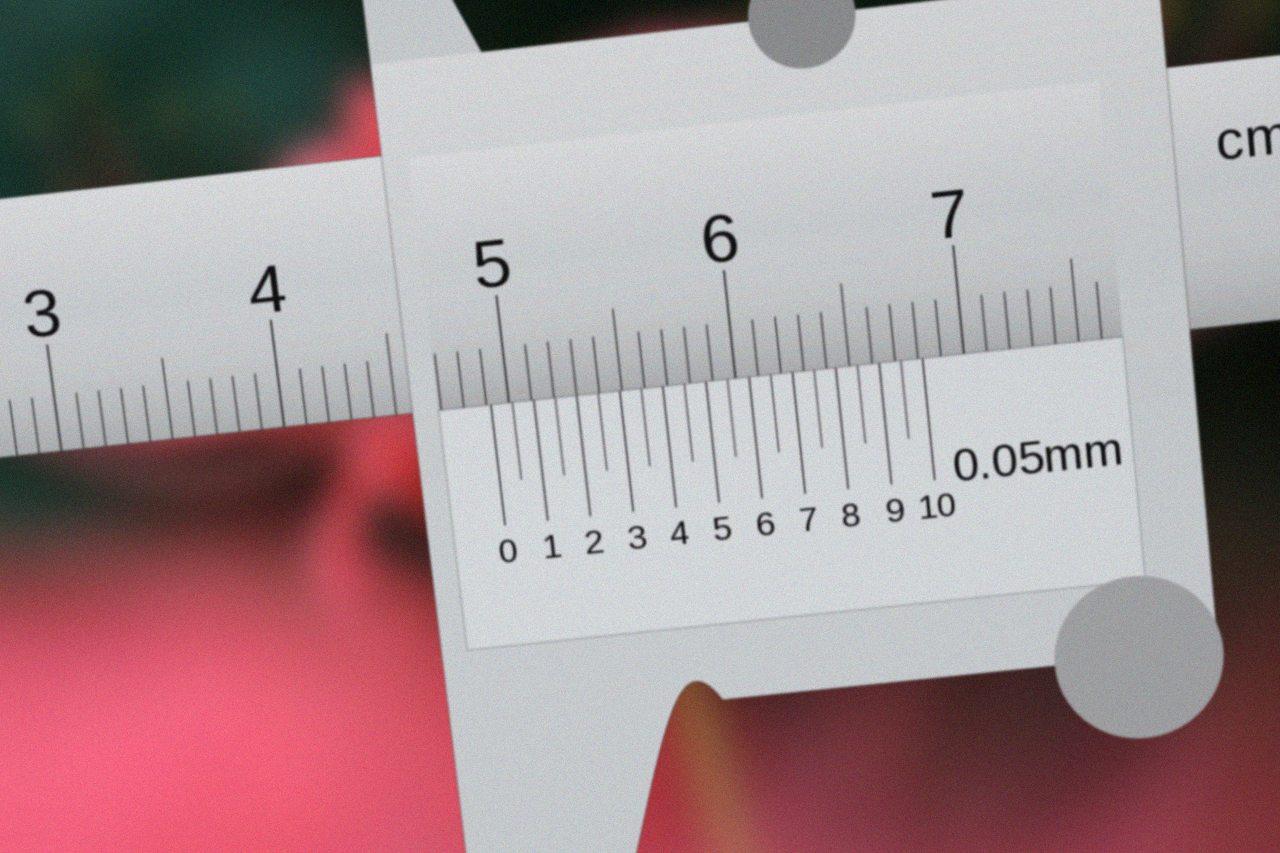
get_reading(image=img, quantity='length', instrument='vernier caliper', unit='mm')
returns 49.2 mm
